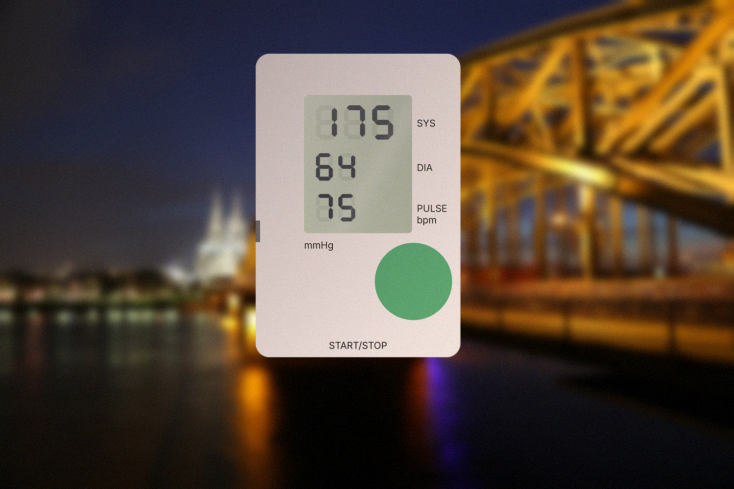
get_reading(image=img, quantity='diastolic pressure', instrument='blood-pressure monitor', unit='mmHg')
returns 64 mmHg
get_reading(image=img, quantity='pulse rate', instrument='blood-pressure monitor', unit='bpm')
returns 75 bpm
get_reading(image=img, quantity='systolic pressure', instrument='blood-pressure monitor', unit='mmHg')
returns 175 mmHg
